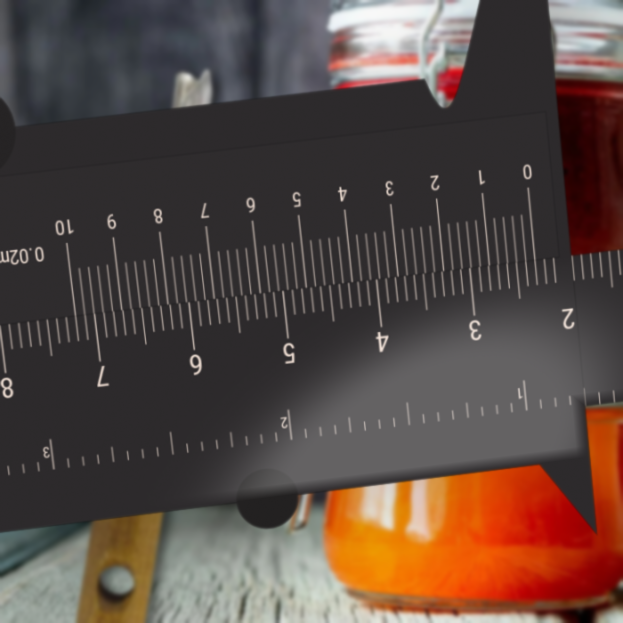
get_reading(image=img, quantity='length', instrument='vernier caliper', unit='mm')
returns 23.0 mm
